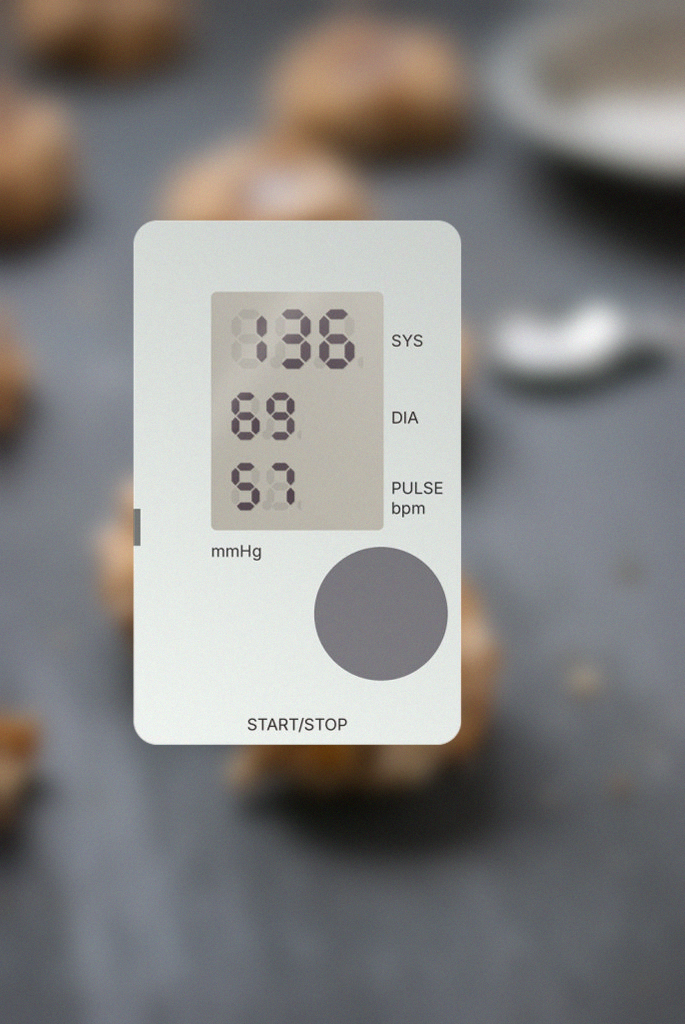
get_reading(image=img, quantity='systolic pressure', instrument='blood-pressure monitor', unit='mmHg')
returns 136 mmHg
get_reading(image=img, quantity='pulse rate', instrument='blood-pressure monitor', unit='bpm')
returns 57 bpm
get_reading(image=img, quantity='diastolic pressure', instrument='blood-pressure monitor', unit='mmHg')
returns 69 mmHg
